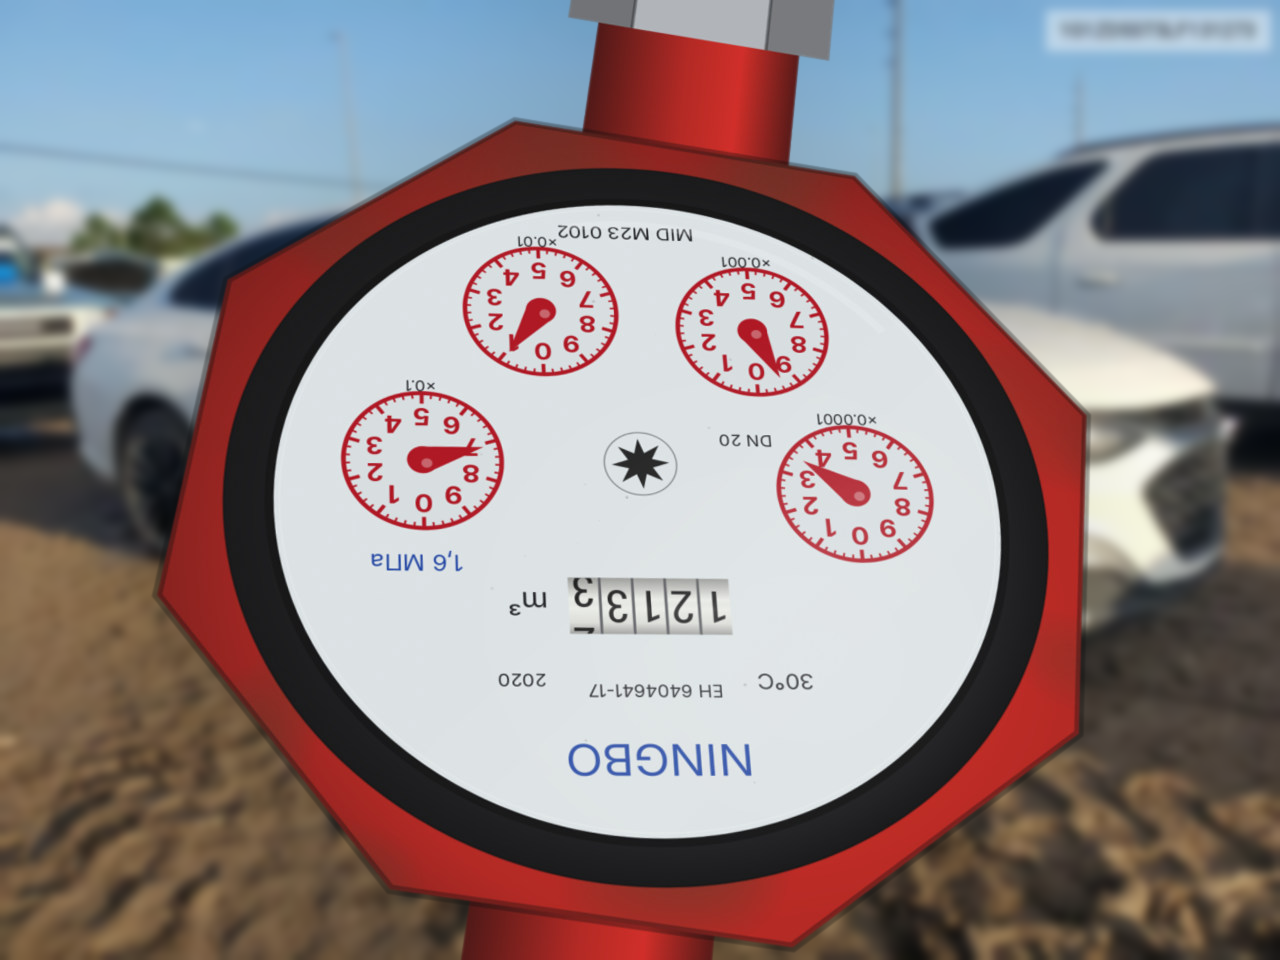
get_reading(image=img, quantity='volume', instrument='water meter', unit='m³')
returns 12132.7093 m³
